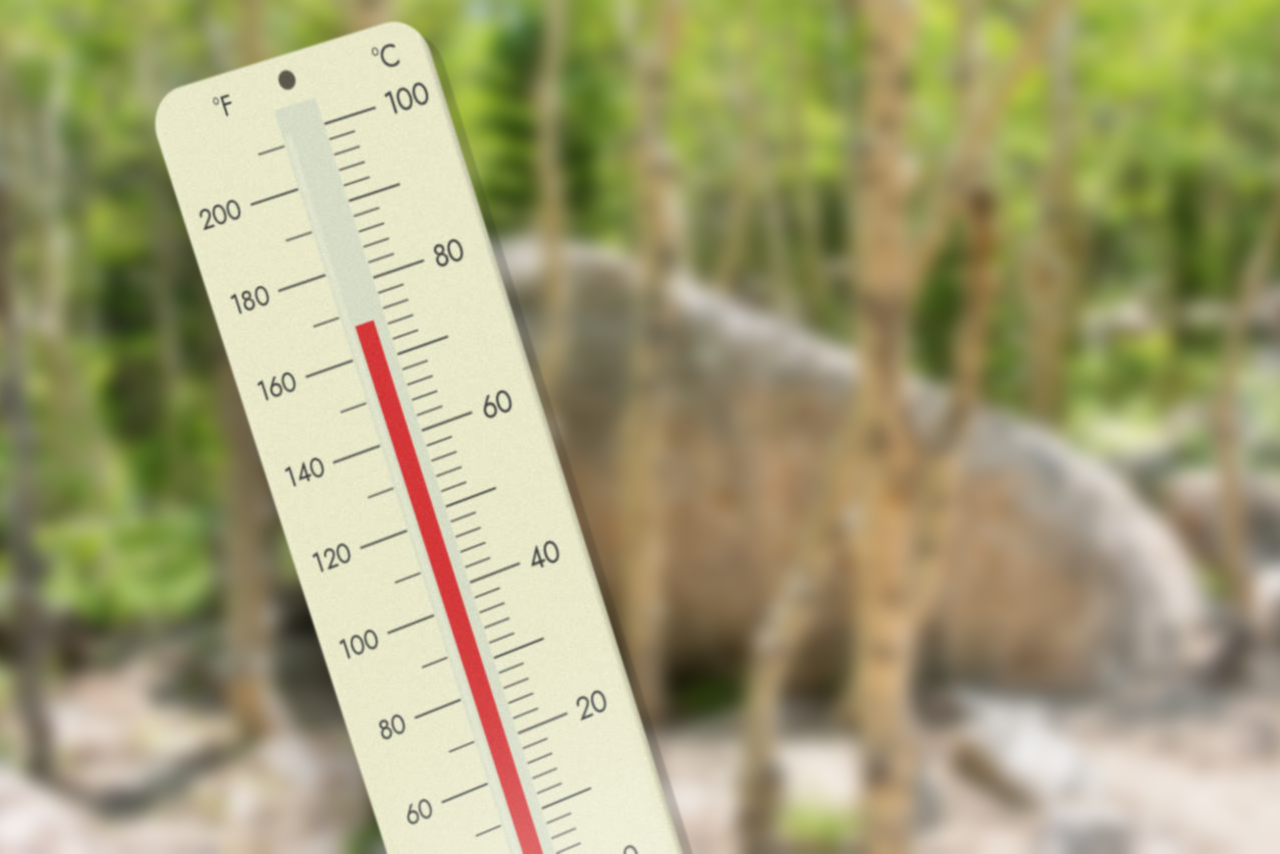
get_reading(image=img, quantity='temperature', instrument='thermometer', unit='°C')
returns 75 °C
